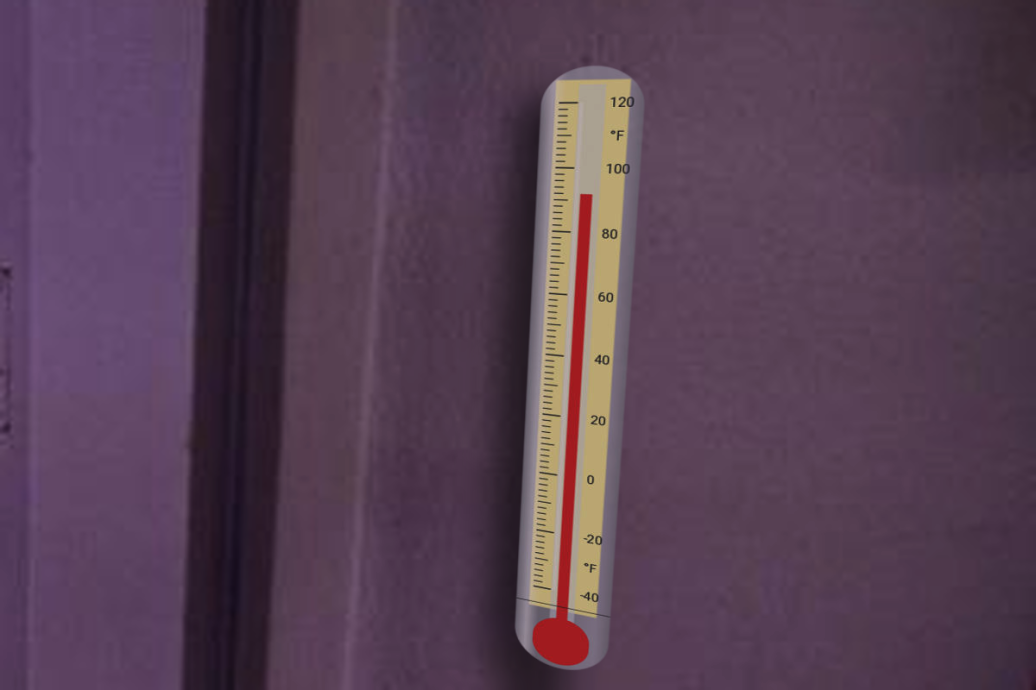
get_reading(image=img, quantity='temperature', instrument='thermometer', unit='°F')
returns 92 °F
